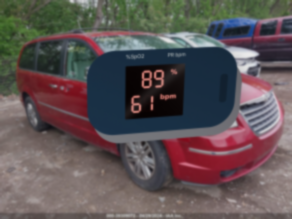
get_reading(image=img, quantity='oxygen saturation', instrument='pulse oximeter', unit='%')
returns 89 %
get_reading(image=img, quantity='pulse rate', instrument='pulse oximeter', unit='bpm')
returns 61 bpm
